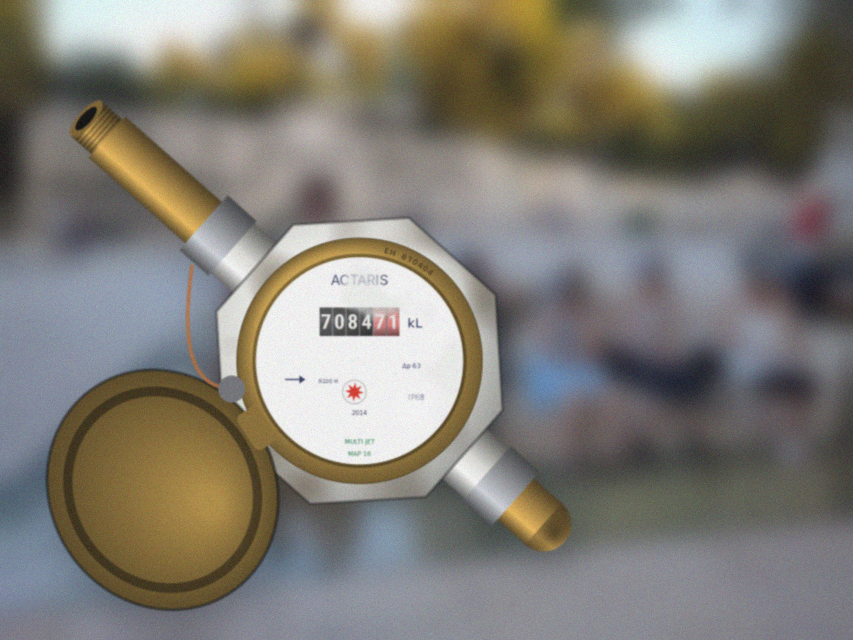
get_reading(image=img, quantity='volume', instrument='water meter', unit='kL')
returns 7084.71 kL
